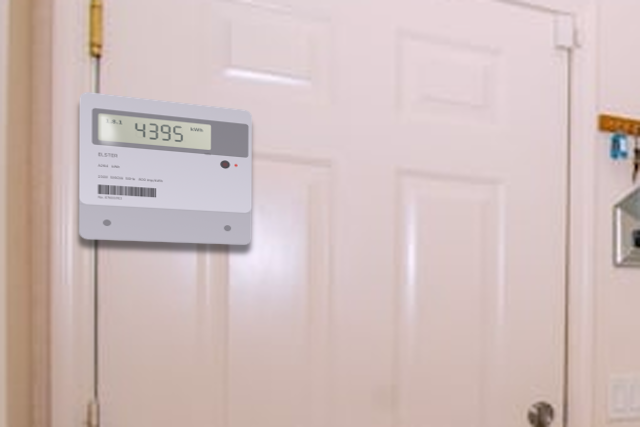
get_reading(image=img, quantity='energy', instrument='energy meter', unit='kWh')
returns 4395 kWh
